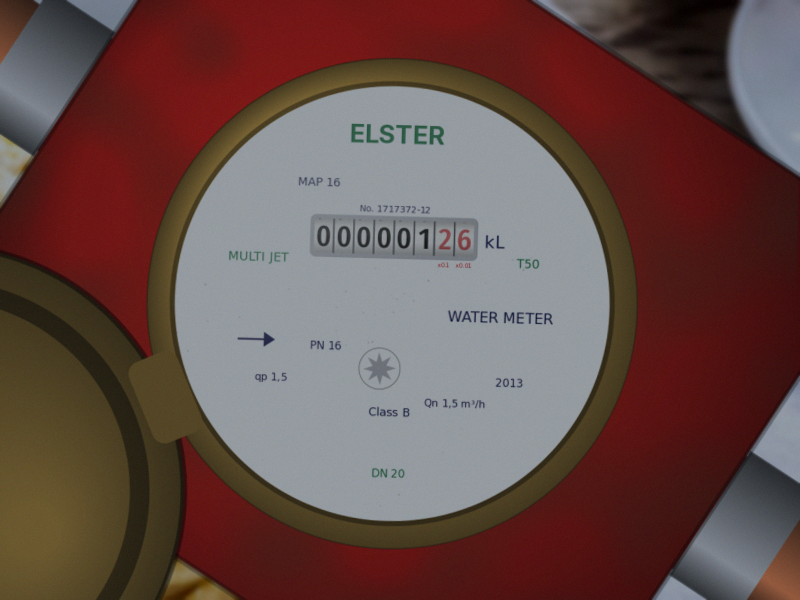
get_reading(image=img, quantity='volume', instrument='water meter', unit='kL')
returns 1.26 kL
